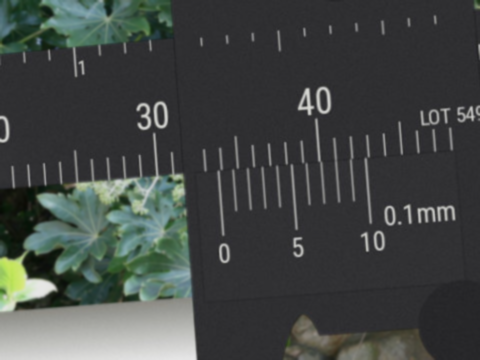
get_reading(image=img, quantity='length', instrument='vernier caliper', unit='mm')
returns 33.8 mm
